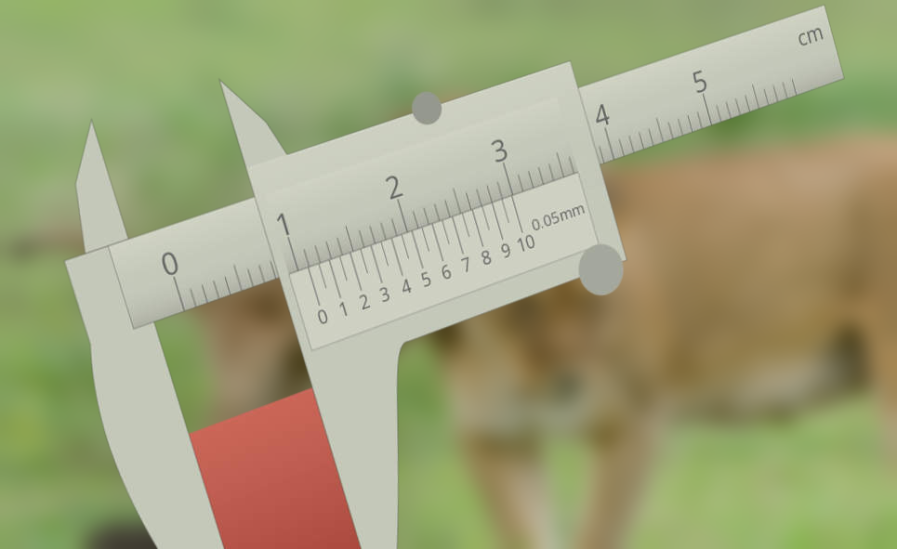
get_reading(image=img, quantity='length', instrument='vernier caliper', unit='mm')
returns 10.9 mm
